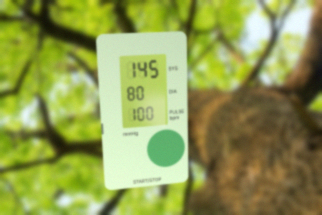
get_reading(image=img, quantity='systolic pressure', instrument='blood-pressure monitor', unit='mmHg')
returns 145 mmHg
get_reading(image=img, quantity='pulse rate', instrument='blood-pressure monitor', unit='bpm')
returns 100 bpm
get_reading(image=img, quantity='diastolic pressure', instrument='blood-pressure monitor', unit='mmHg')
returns 80 mmHg
